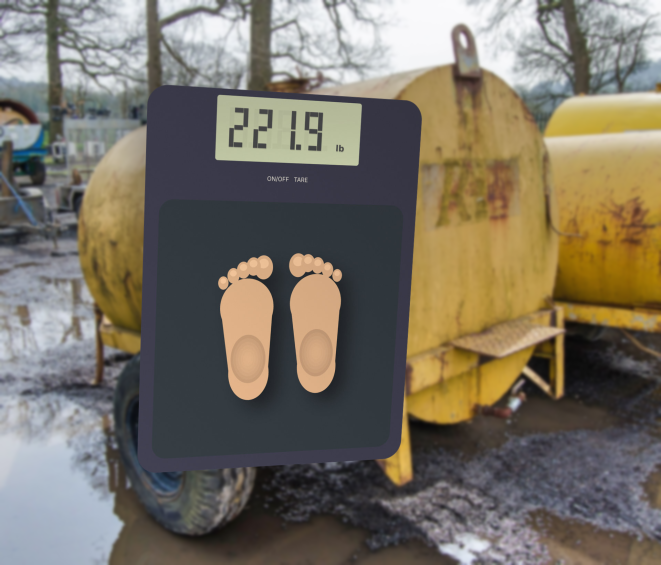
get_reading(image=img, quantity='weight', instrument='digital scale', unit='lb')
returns 221.9 lb
